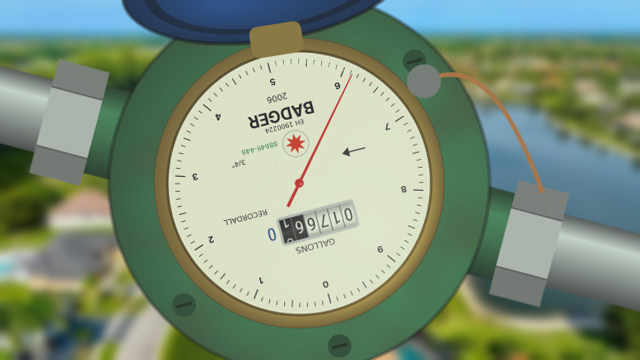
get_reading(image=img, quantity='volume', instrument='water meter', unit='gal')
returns 176606.1 gal
